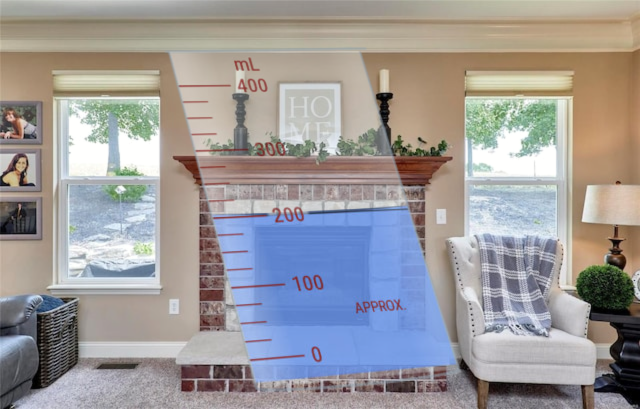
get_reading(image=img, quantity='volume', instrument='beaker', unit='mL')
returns 200 mL
